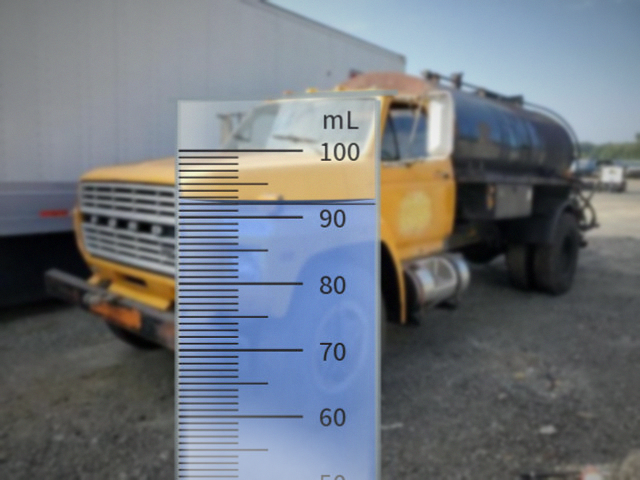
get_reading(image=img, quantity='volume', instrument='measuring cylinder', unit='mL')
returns 92 mL
